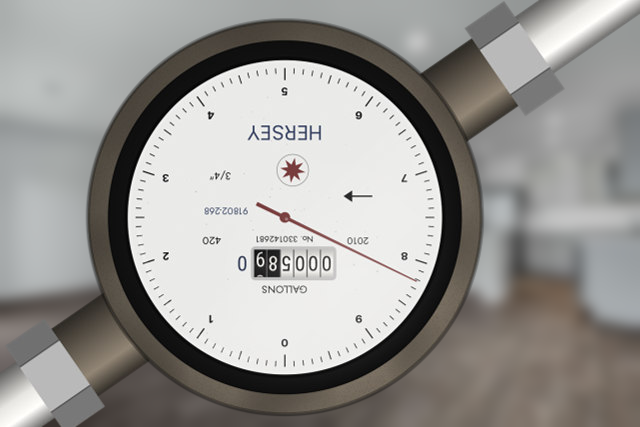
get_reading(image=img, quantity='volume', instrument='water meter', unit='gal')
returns 5888.2 gal
